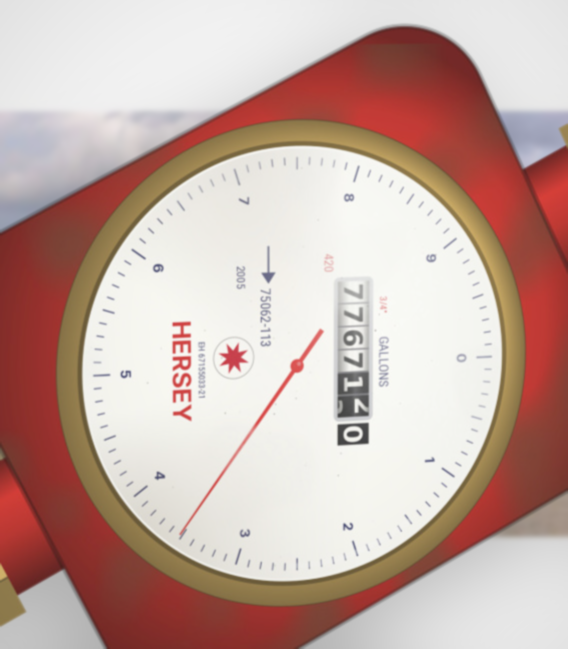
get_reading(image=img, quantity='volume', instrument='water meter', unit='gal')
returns 7767123.5 gal
